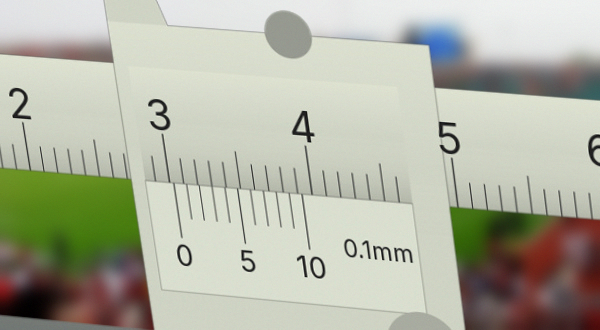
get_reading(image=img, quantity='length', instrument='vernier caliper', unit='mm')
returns 30.3 mm
